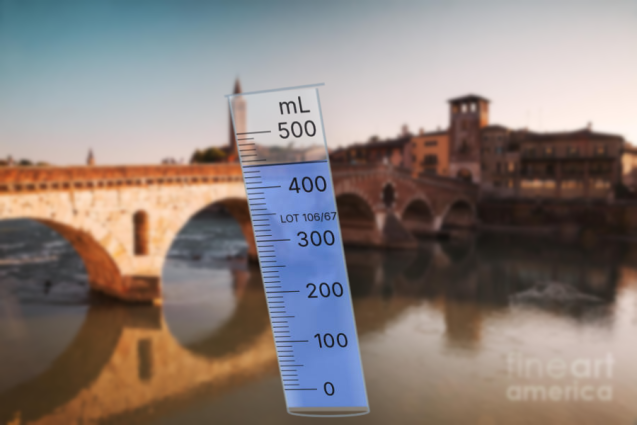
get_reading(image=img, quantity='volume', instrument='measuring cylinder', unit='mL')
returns 440 mL
